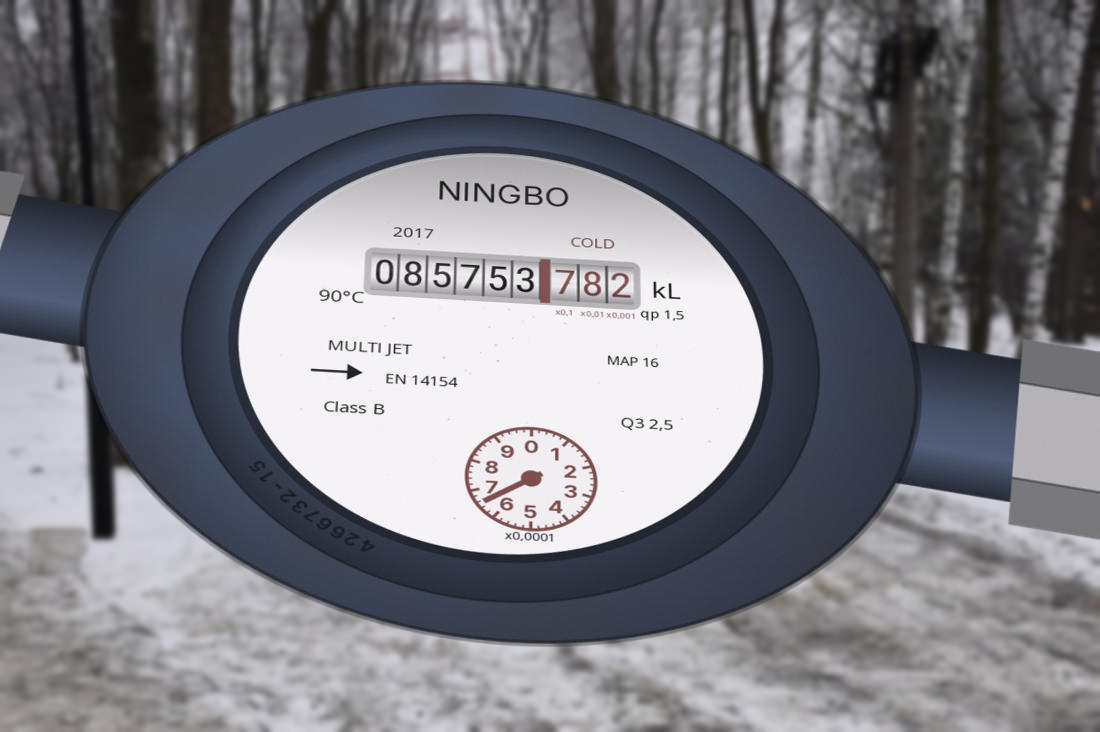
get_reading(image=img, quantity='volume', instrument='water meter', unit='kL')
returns 85753.7826 kL
